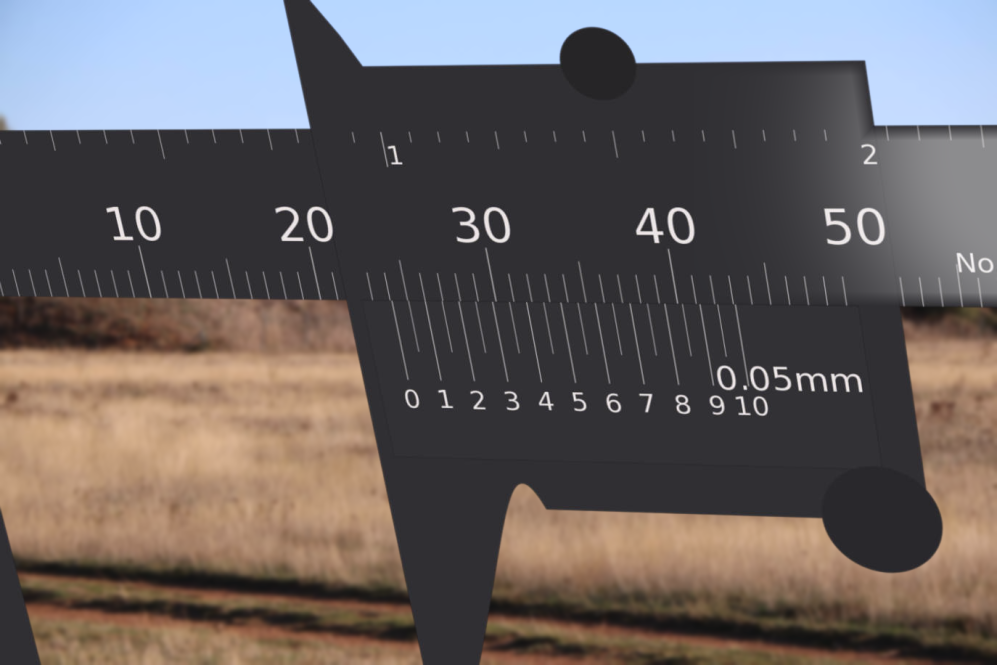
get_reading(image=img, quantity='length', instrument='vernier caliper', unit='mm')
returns 24.1 mm
